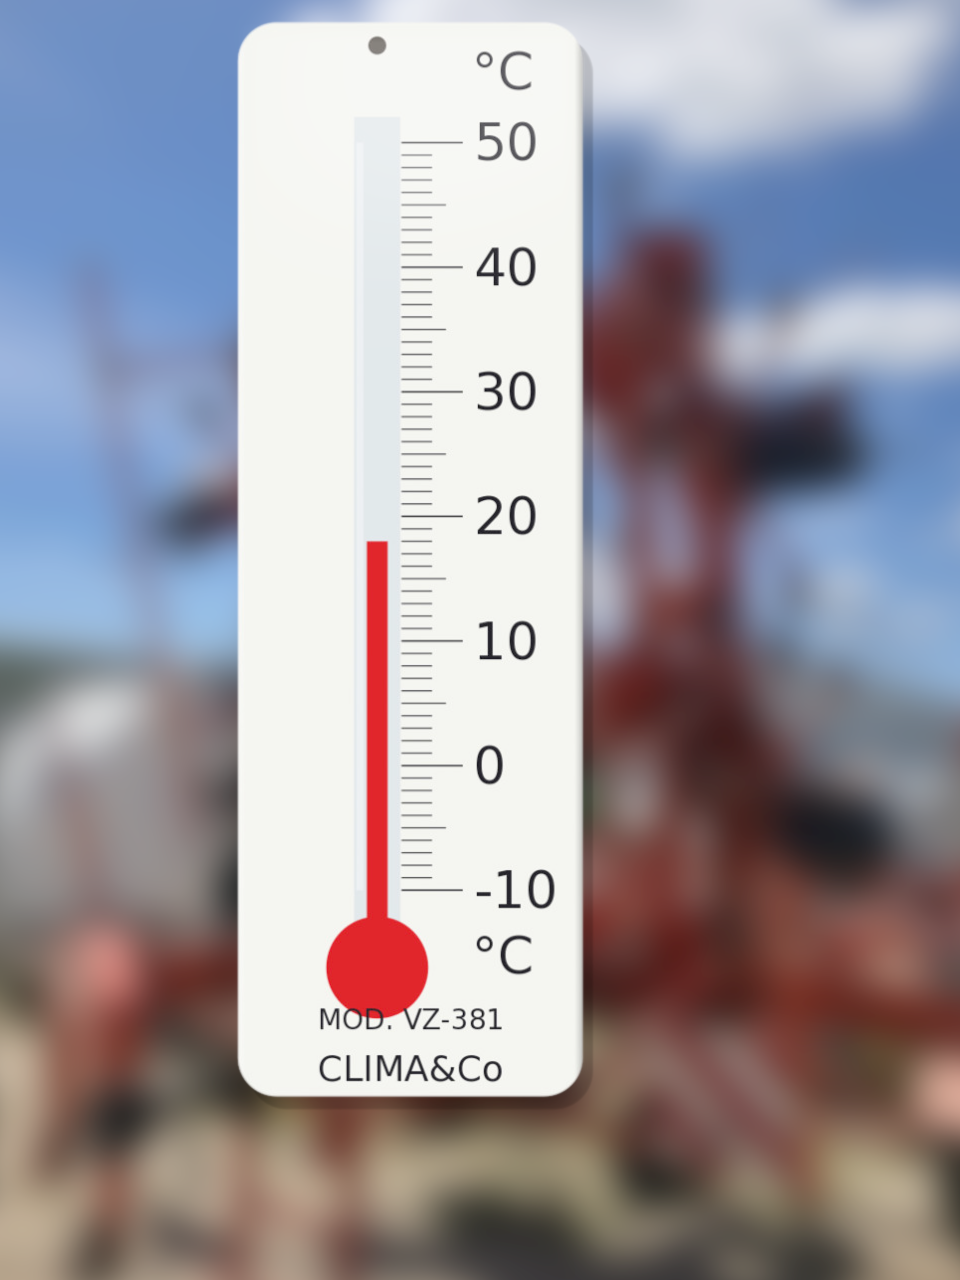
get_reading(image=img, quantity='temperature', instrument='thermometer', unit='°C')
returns 18 °C
